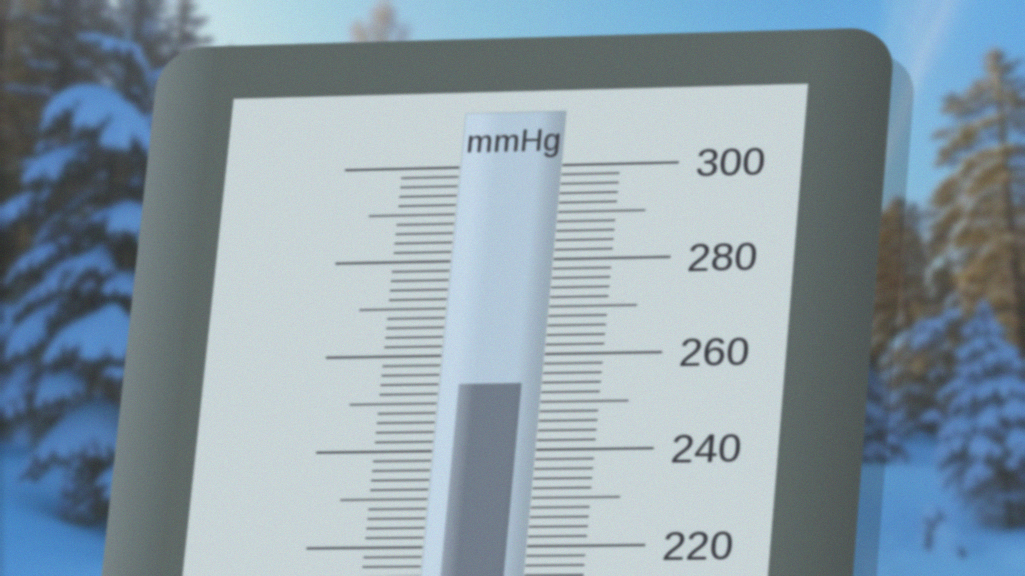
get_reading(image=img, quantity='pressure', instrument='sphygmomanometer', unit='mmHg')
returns 254 mmHg
